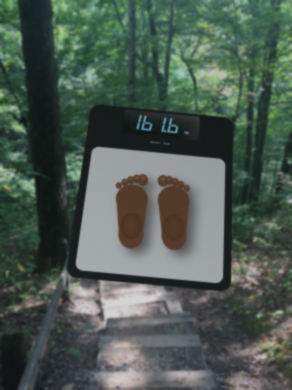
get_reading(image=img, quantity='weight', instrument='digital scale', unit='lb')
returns 161.6 lb
